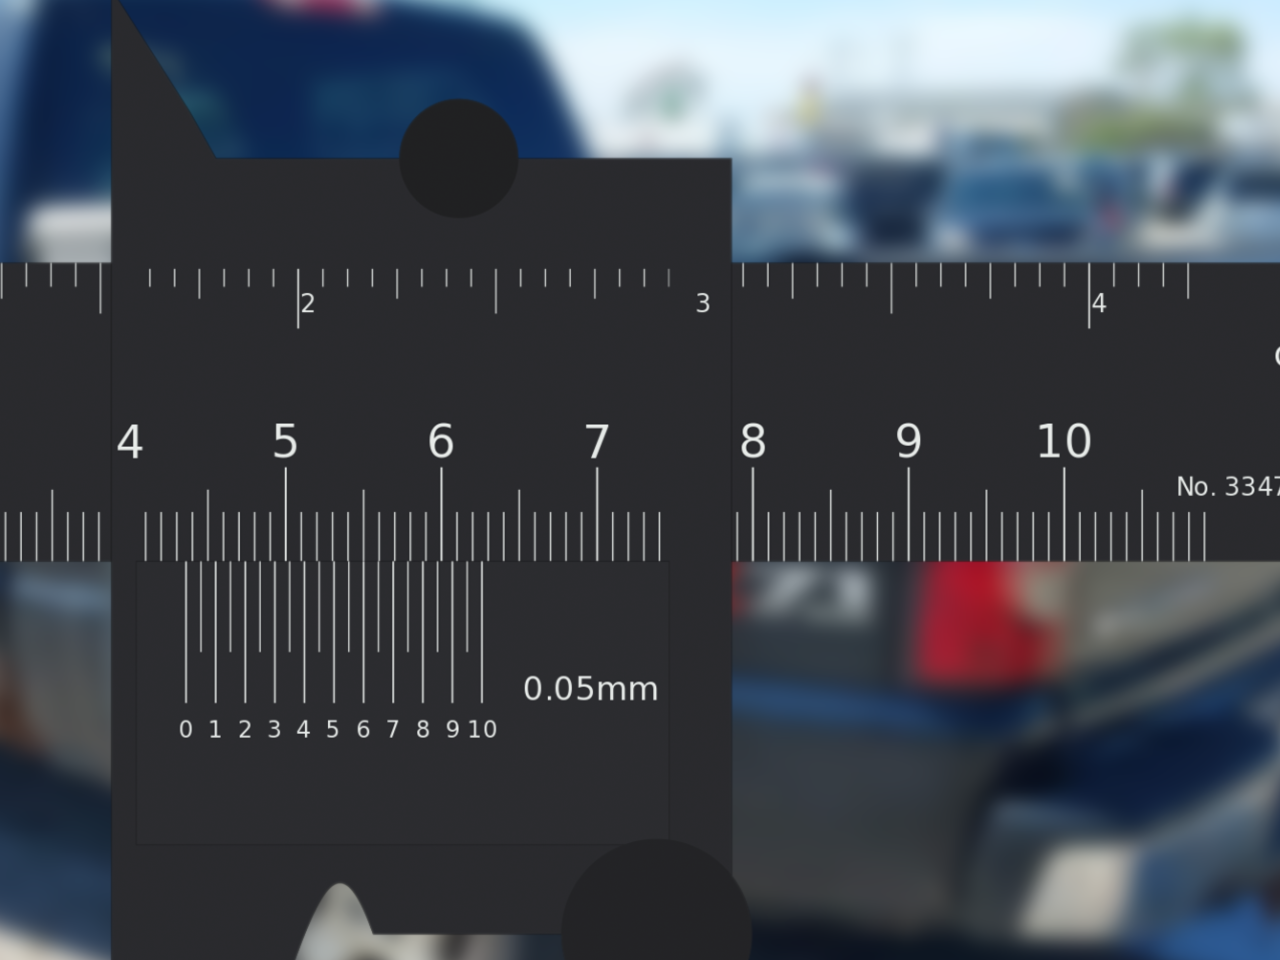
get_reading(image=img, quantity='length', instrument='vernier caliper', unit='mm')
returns 43.6 mm
